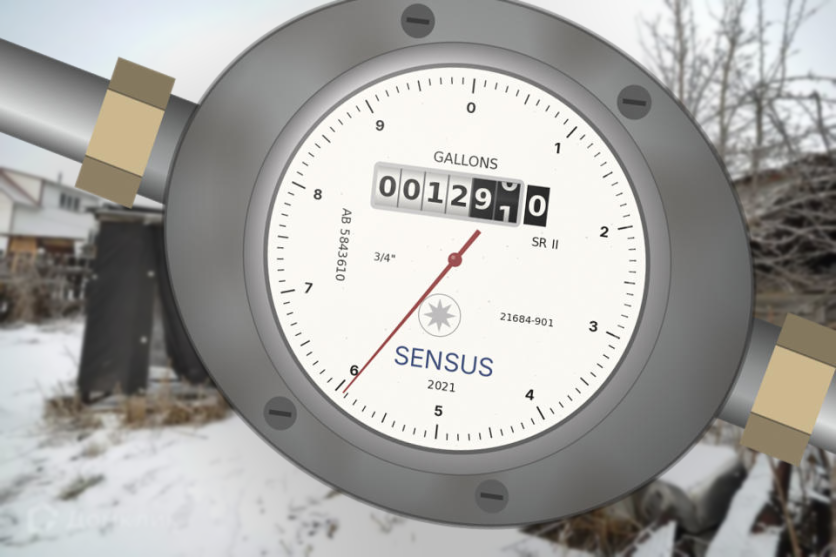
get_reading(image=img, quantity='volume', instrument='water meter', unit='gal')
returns 12905.9 gal
